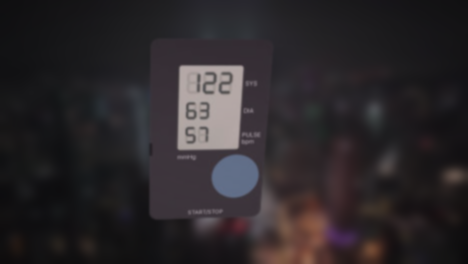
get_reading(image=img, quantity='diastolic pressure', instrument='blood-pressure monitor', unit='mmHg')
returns 63 mmHg
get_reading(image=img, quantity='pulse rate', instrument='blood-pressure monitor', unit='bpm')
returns 57 bpm
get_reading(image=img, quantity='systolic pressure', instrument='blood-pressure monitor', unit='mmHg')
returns 122 mmHg
